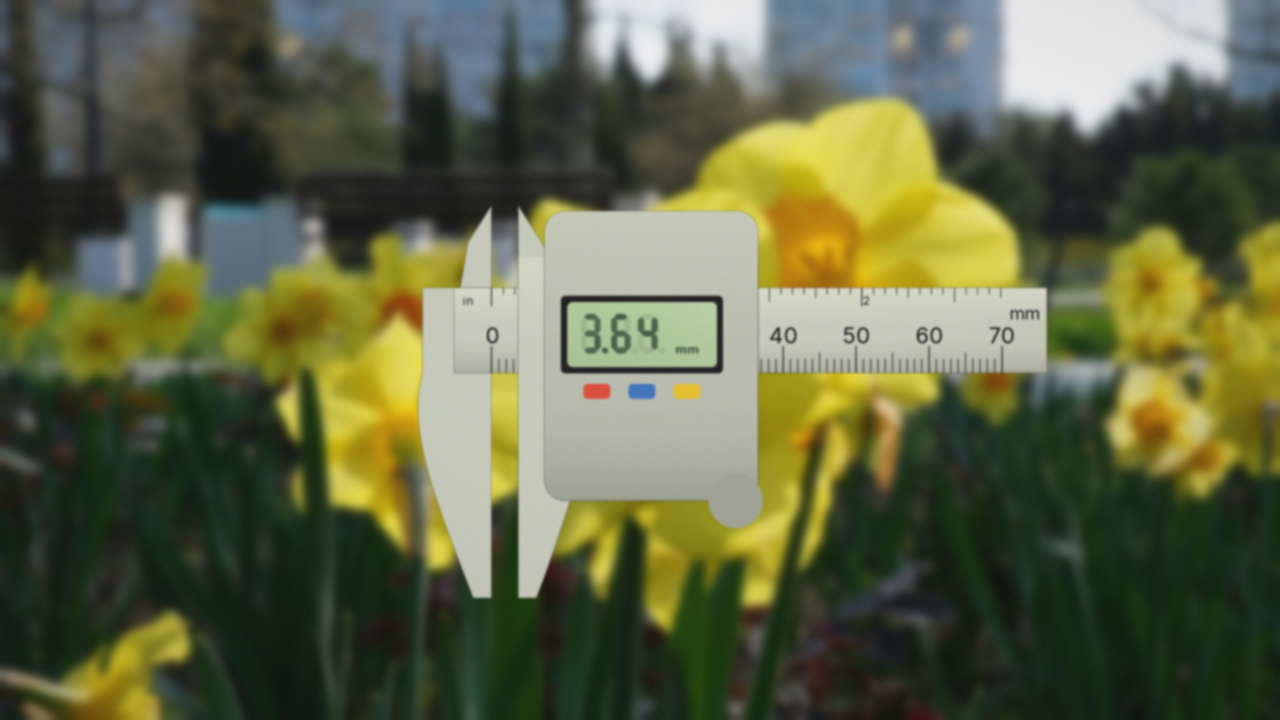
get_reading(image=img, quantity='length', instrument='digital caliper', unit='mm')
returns 3.64 mm
